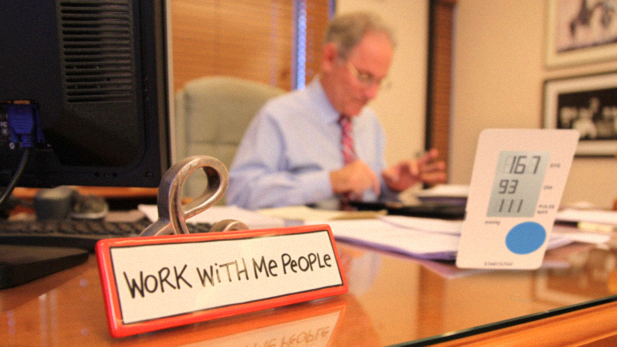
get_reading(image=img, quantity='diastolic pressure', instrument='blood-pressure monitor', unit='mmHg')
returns 93 mmHg
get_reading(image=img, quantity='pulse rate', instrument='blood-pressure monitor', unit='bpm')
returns 111 bpm
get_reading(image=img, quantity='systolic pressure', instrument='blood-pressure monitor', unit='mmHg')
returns 167 mmHg
